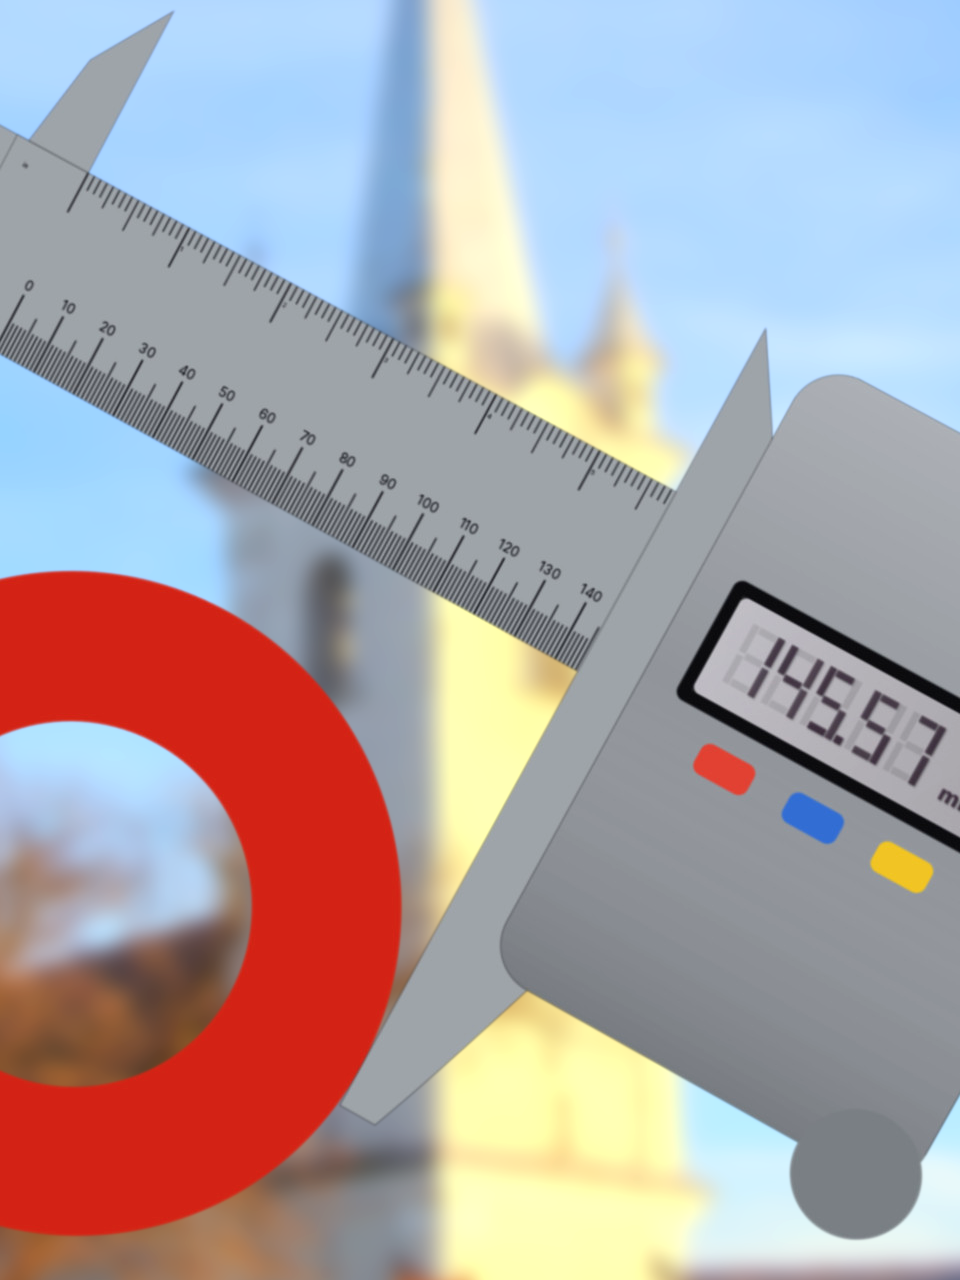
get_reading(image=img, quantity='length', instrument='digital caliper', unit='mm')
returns 145.57 mm
